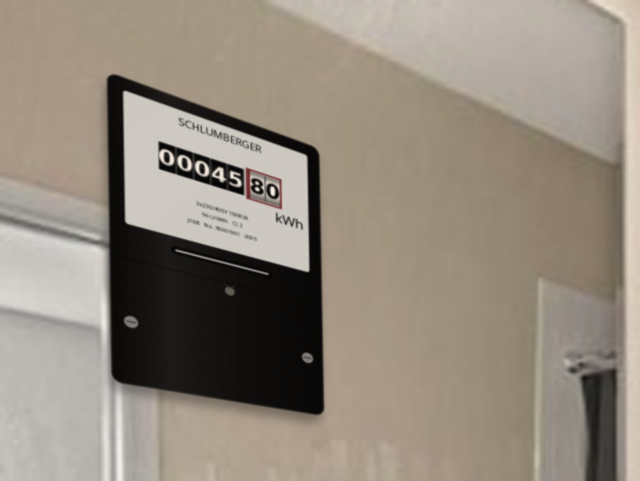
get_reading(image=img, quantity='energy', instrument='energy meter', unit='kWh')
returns 45.80 kWh
